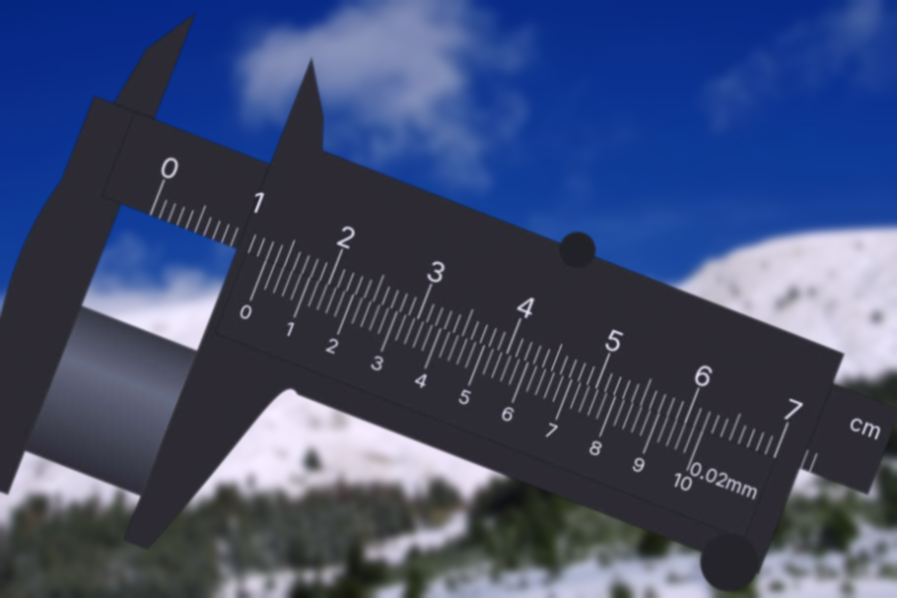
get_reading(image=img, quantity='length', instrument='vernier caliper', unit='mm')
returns 13.0 mm
